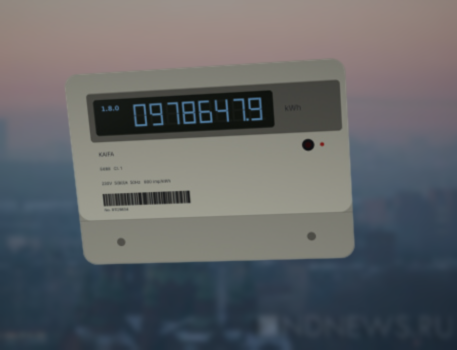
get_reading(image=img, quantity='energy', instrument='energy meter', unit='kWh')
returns 978647.9 kWh
